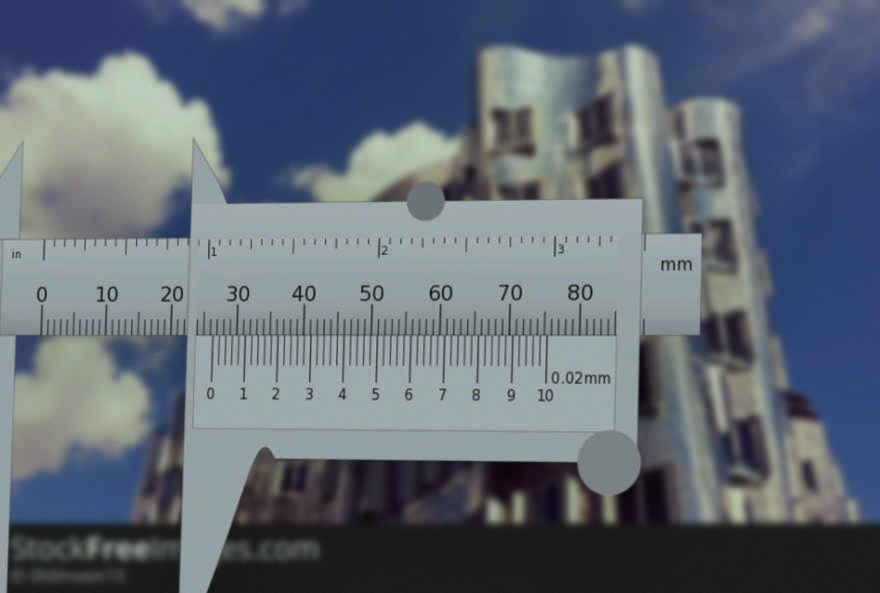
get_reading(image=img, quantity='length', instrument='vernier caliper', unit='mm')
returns 26.4 mm
